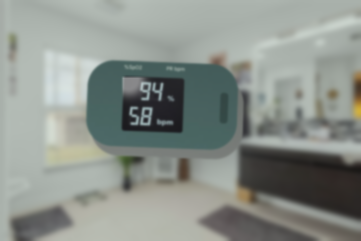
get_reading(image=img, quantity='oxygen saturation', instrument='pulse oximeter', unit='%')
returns 94 %
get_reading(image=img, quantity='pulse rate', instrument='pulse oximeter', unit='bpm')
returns 58 bpm
